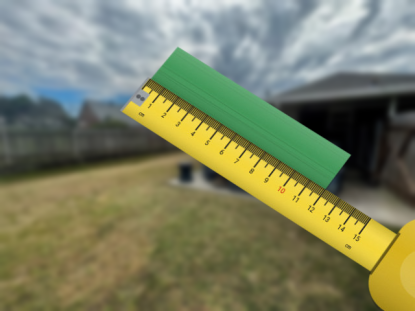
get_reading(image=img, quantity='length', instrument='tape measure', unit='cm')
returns 12 cm
